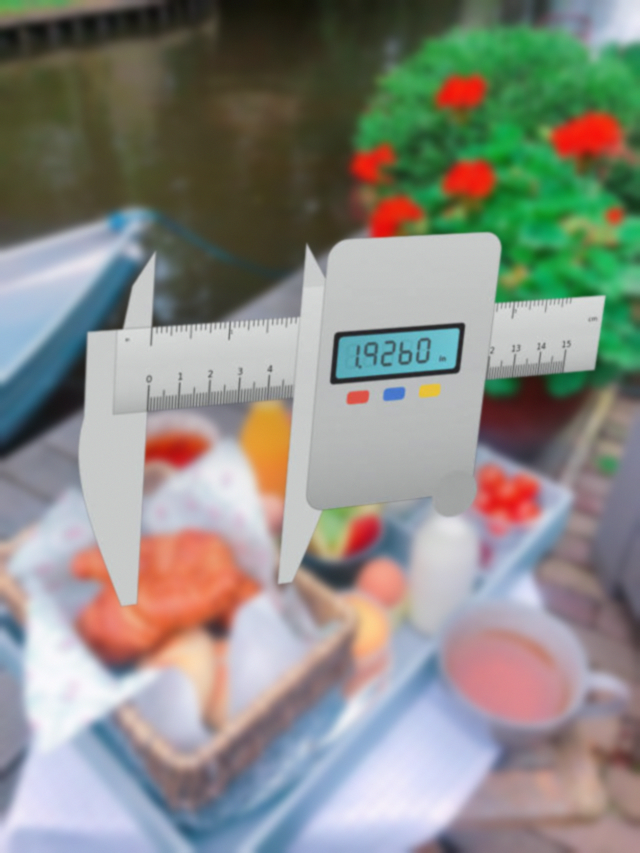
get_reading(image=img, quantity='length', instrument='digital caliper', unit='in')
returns 1.9260 in
